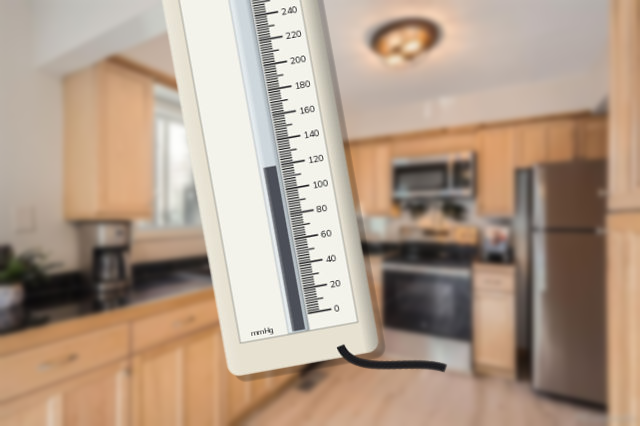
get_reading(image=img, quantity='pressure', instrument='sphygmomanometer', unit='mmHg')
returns 120 mmHg
